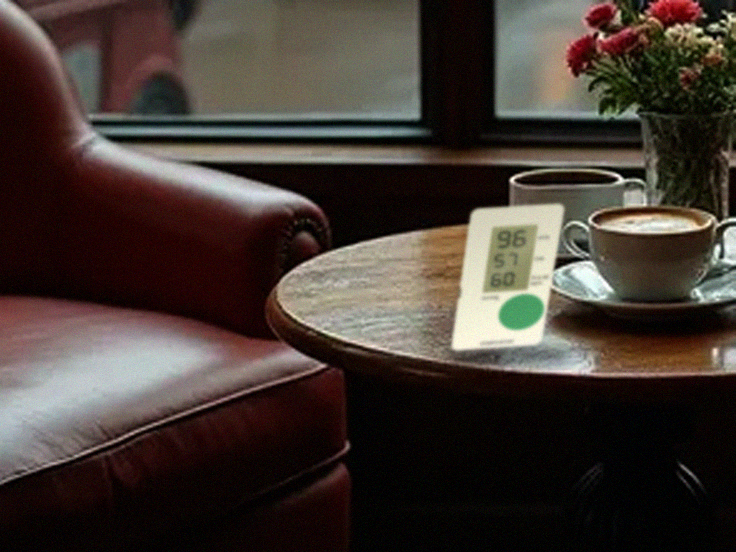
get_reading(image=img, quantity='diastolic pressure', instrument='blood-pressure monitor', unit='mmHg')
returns 57 mmHg
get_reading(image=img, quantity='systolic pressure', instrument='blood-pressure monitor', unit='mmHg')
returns 96 mmHg
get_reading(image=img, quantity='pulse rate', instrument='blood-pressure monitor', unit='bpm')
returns 60 bpm
